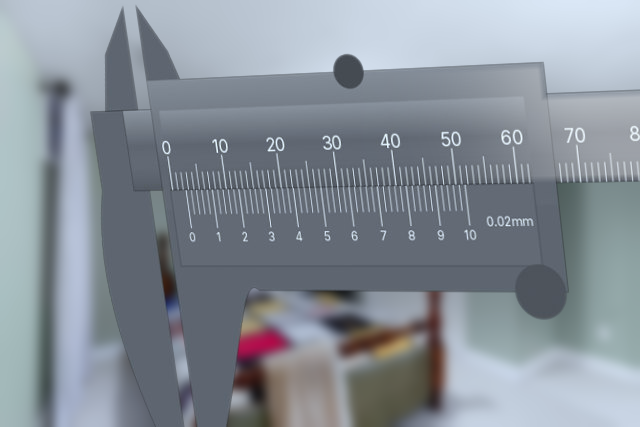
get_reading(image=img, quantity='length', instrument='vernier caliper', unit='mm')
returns 2.5 mm
